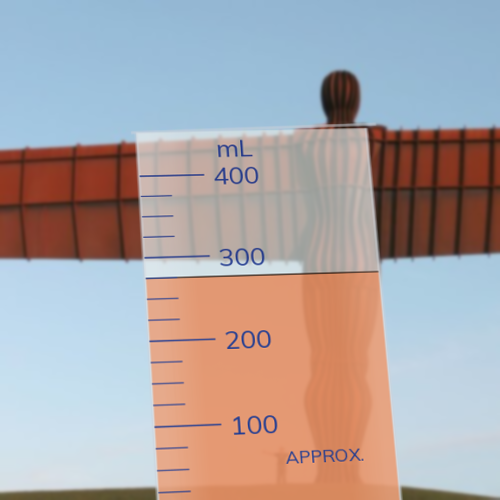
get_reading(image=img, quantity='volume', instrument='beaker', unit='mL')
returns 275 mL
